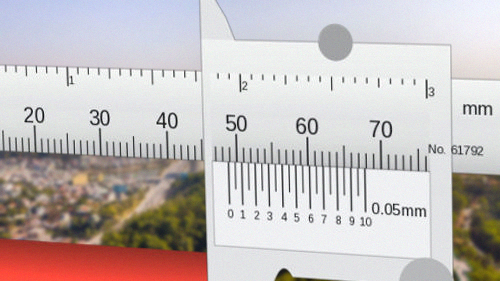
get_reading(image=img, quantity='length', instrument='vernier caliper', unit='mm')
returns 48.8 mm
